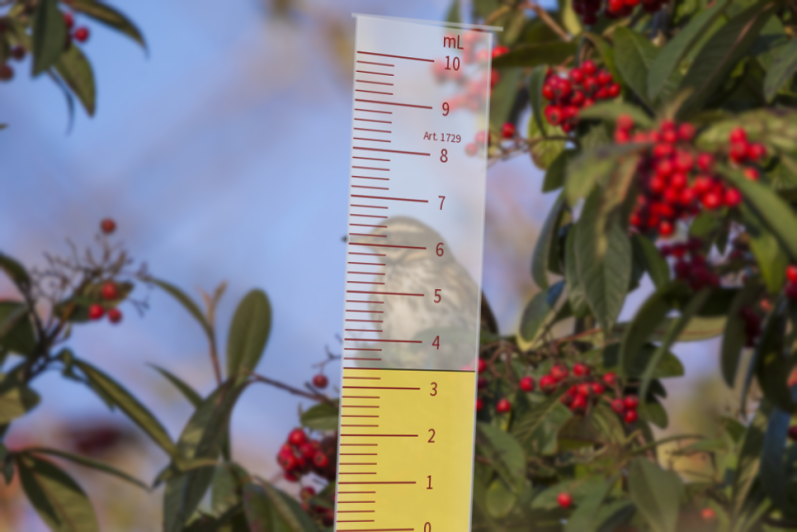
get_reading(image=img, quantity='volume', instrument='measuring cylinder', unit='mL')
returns 3.4 mL
